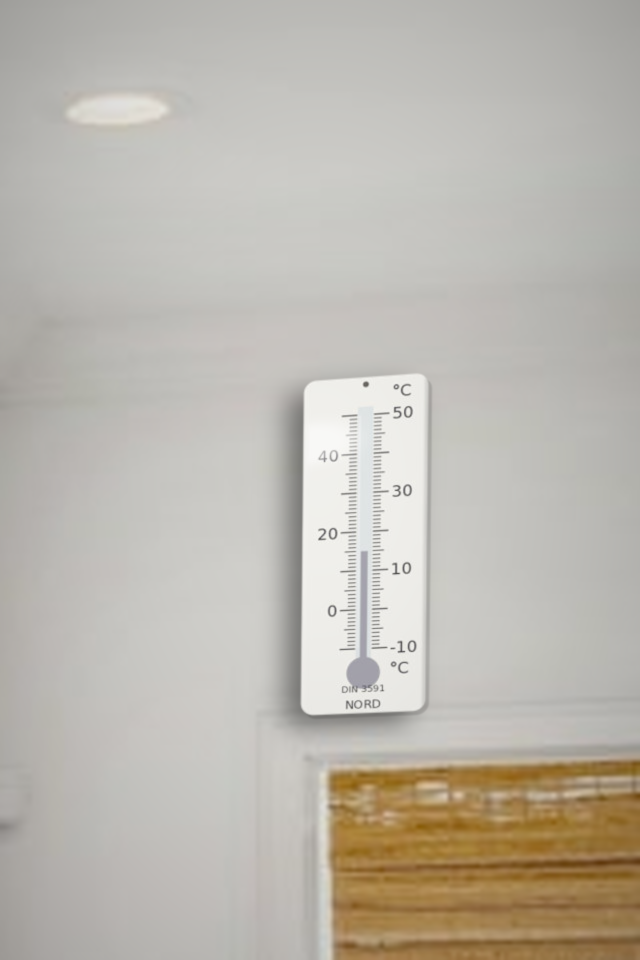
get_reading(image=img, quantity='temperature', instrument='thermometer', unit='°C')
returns 15 °C
